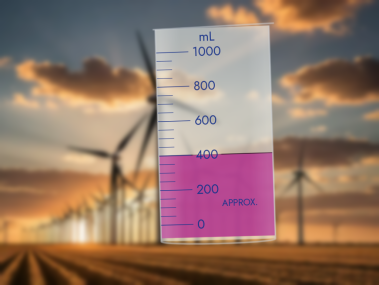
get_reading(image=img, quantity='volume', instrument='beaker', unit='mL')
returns 400 mL
